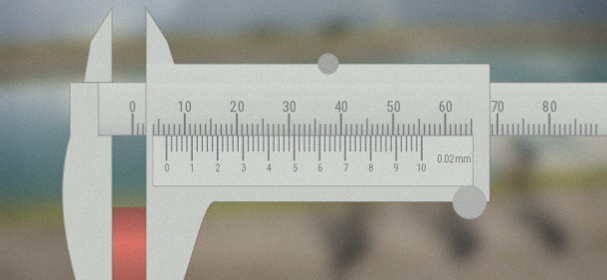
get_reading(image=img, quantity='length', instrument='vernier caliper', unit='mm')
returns 6.5 mm
